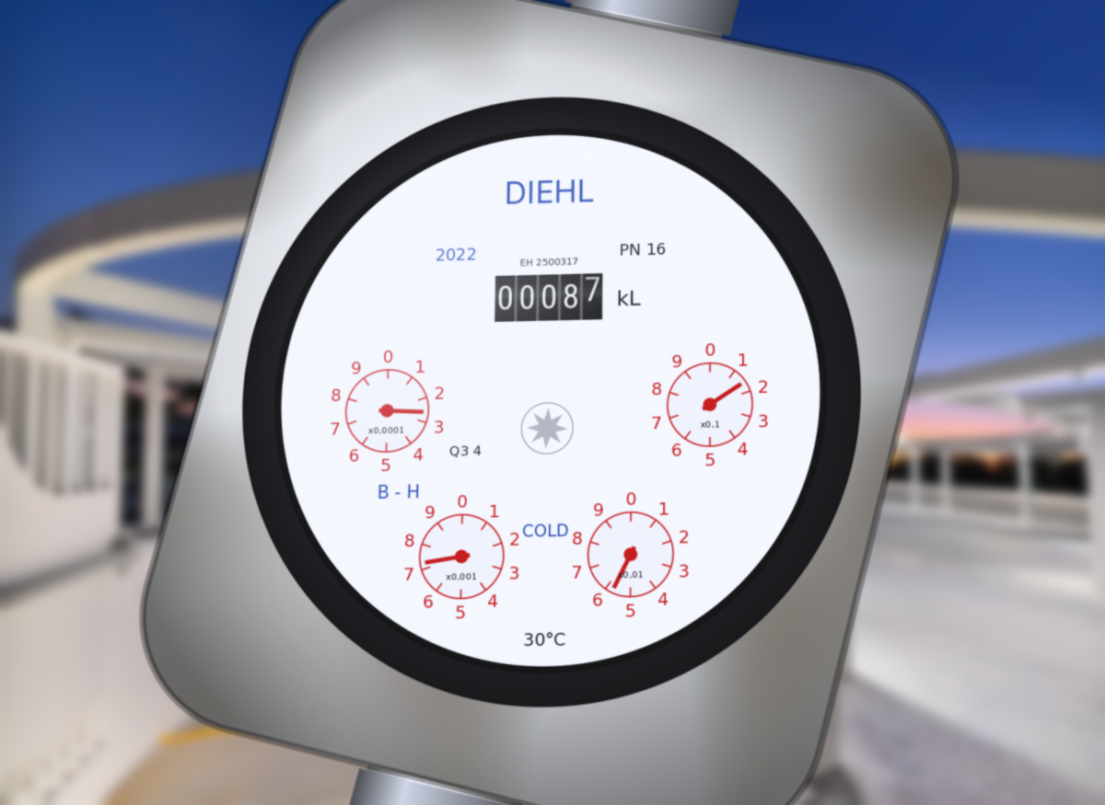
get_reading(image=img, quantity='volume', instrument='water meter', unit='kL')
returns 87.1572 kL
